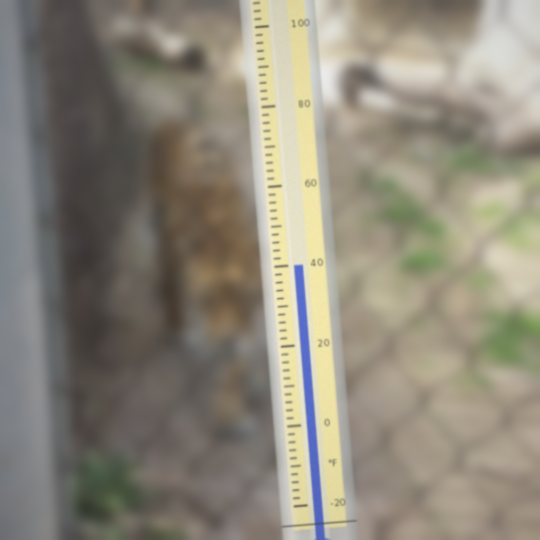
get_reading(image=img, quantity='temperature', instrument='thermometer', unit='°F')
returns 40 °F
